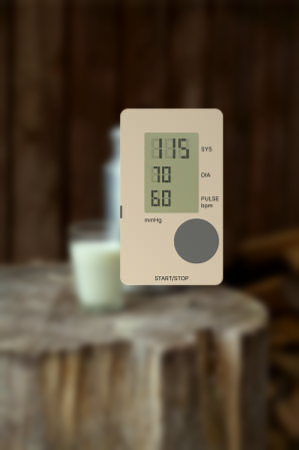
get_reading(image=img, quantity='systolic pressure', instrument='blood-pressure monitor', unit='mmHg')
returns 115 mmHg
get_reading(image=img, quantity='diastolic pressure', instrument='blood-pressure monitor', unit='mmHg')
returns 70 mmHg
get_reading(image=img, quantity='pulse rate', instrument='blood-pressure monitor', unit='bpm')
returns 60 bpm
